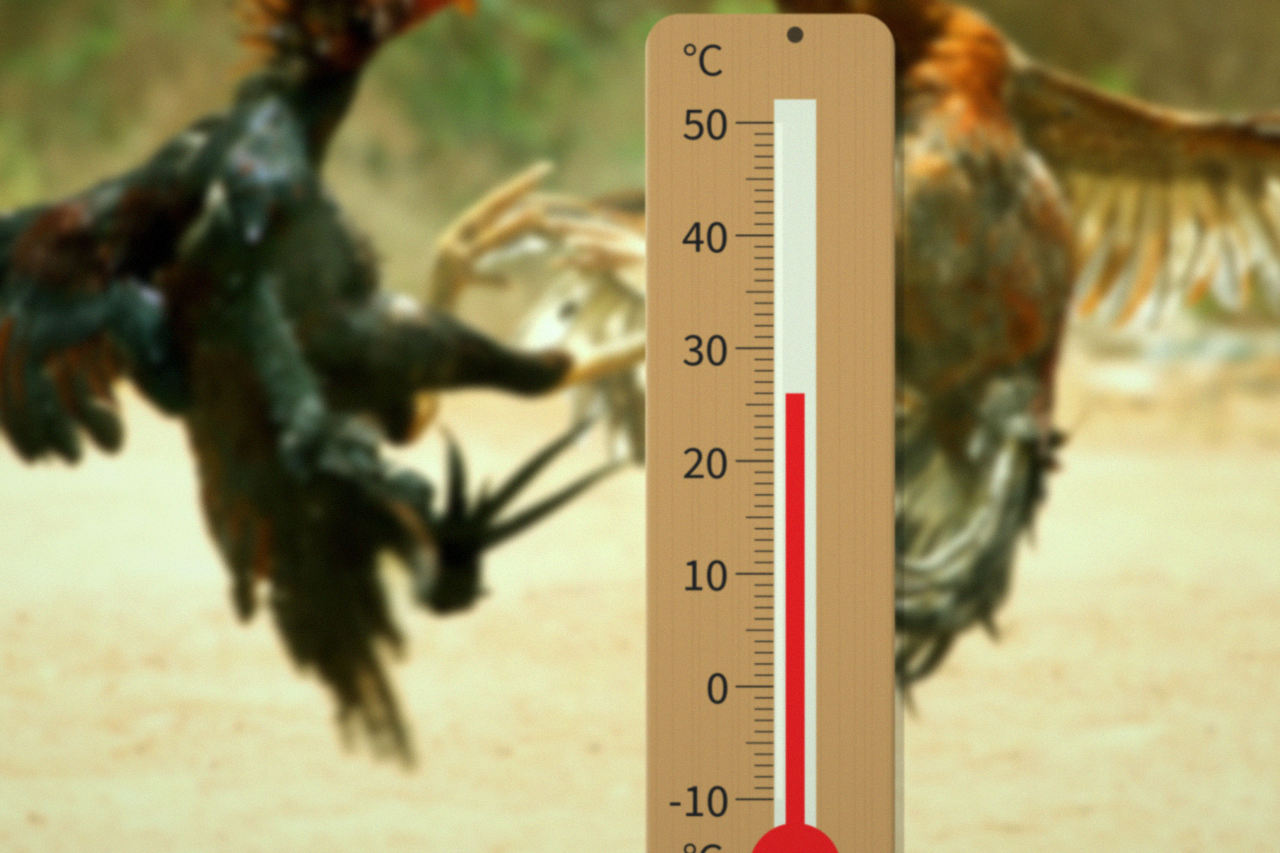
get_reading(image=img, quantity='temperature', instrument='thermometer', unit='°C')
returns 26 °C
